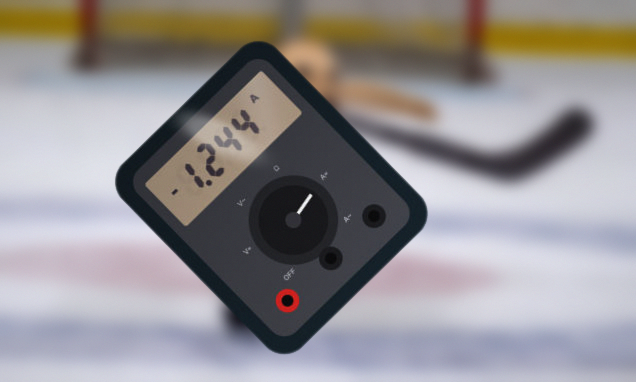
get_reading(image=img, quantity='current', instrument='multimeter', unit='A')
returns -1.244 A
